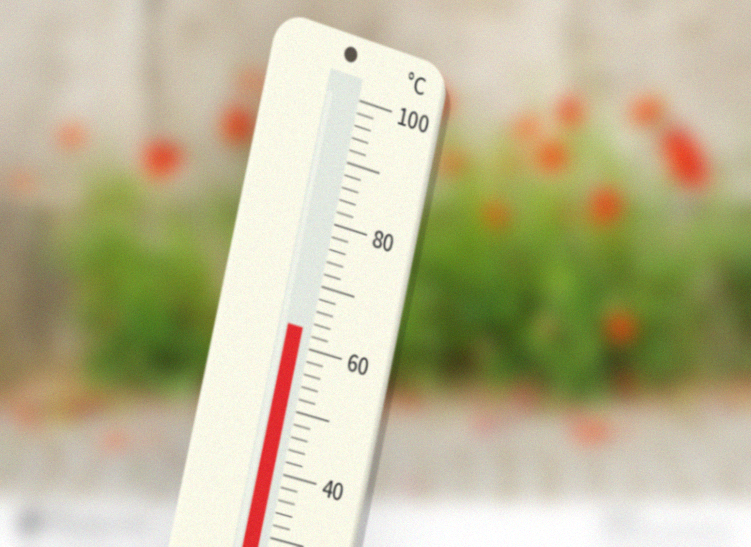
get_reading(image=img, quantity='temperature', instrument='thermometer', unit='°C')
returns 63 °C
